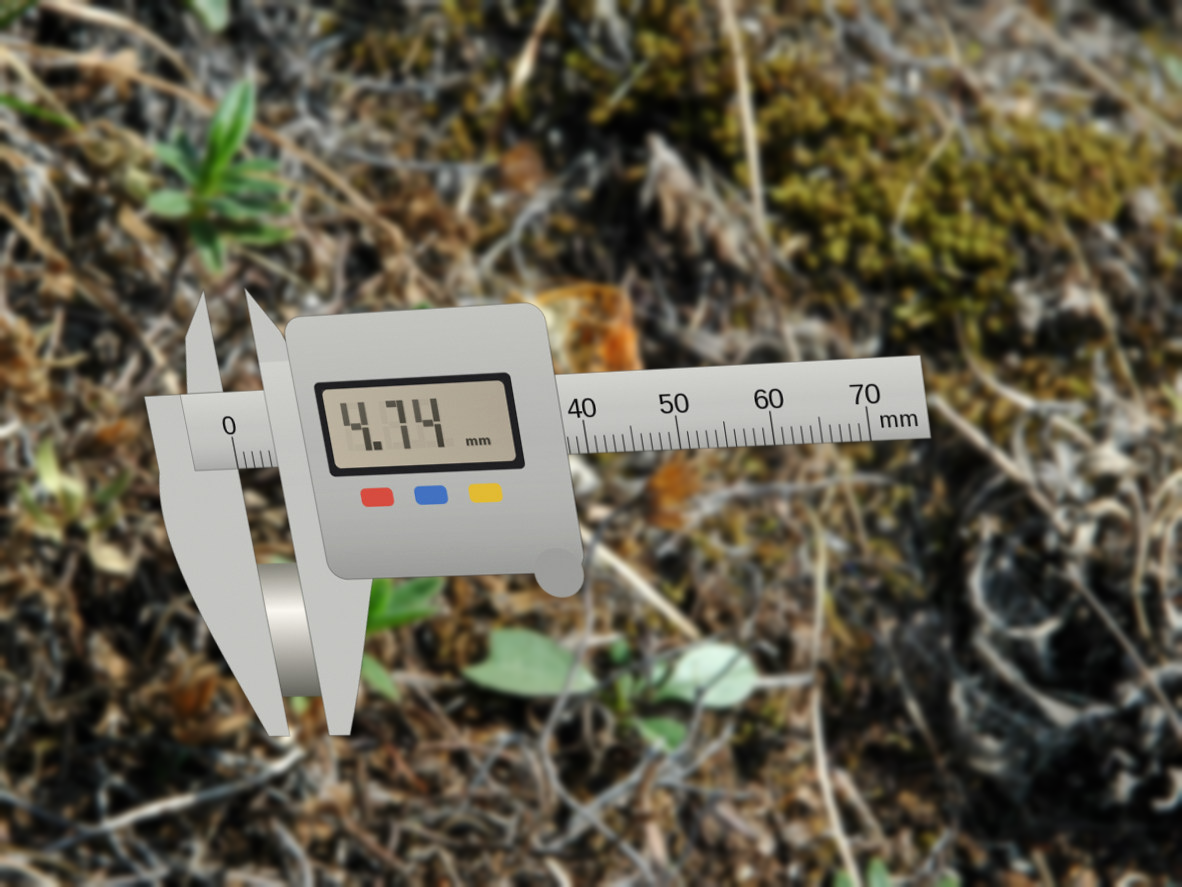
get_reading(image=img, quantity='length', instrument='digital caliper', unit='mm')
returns 4.74 mm
